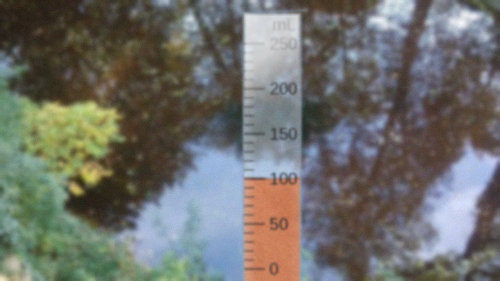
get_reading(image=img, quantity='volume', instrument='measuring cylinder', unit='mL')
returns 100 mL
